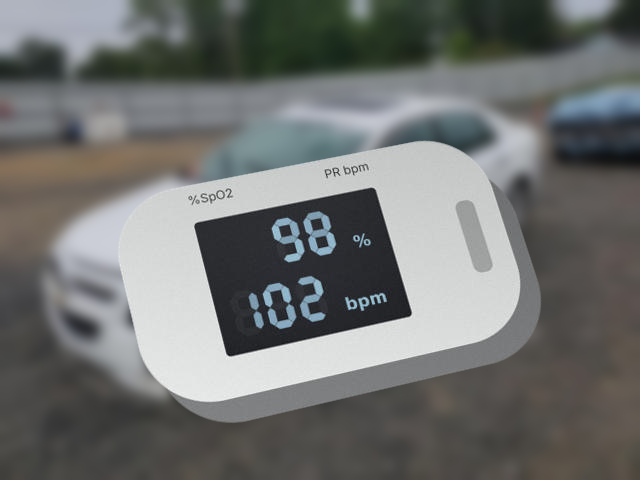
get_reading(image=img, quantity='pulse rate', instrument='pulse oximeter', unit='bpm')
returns 102 bpm
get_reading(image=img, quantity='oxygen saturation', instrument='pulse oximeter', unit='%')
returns 98 %
